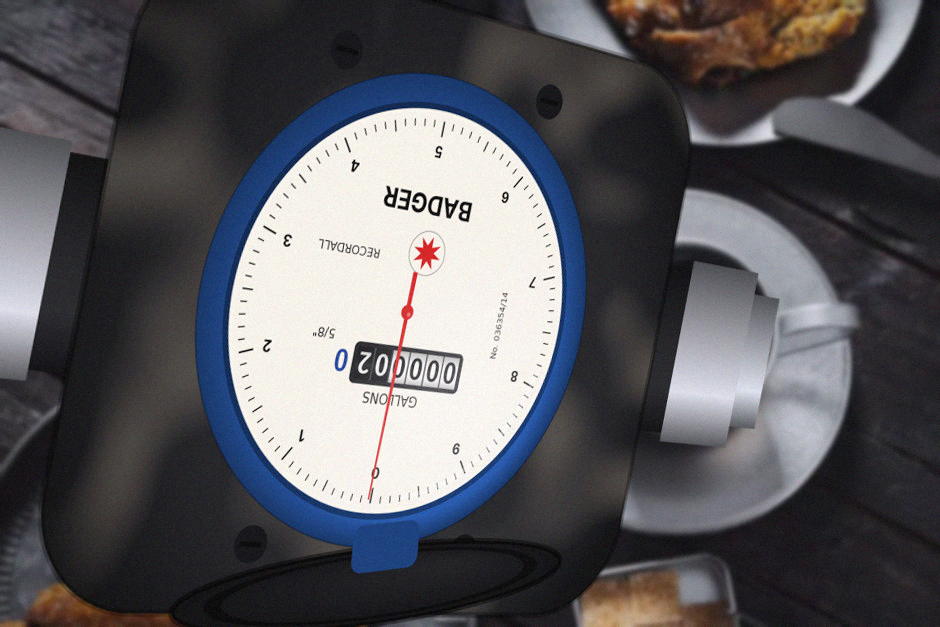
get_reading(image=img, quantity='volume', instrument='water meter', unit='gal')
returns 20.0 gal
